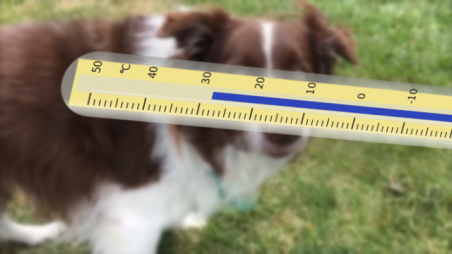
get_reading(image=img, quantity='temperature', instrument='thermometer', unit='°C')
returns 28 °C
